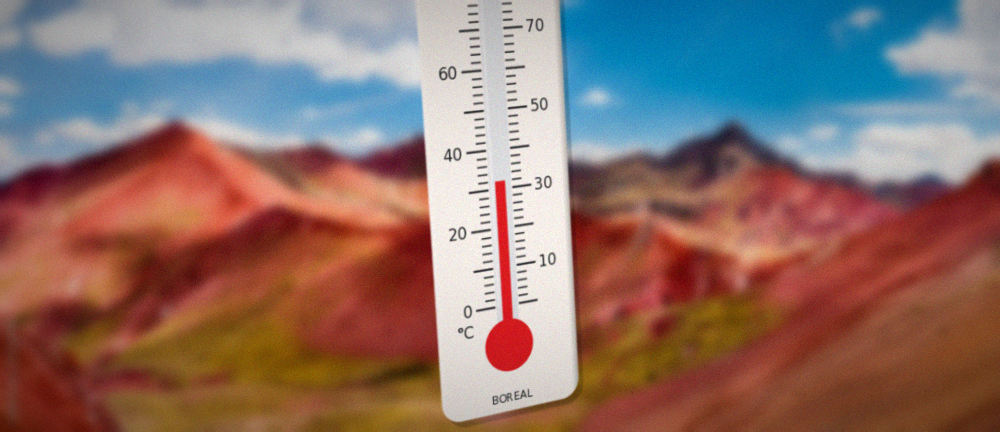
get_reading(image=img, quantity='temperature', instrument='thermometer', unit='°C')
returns 32 °C
